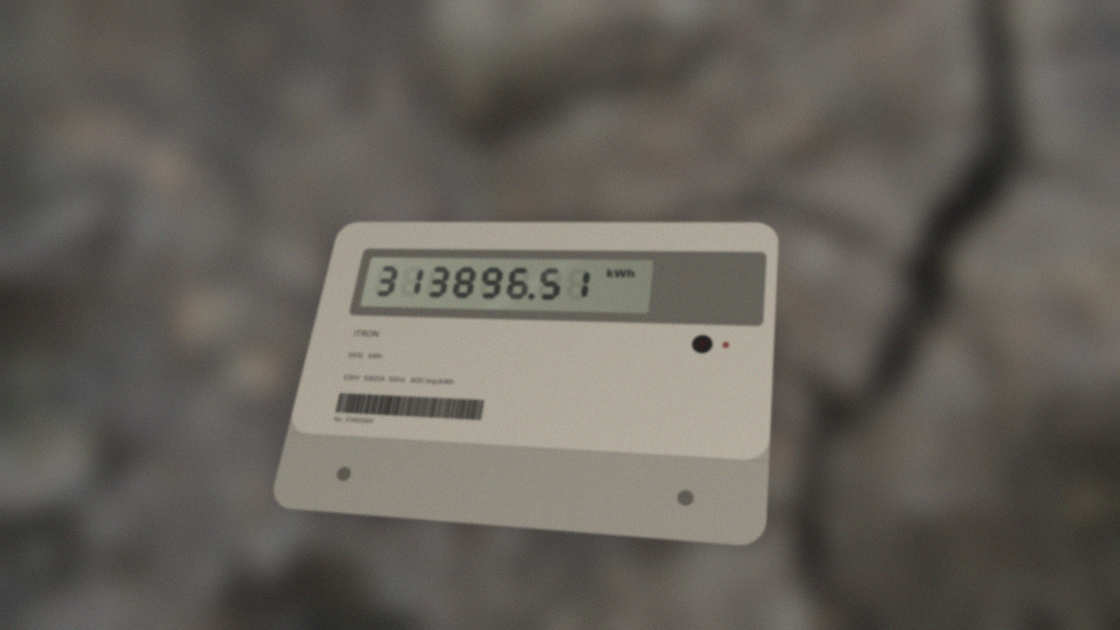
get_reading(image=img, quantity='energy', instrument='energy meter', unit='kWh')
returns 313896.51 kWh
